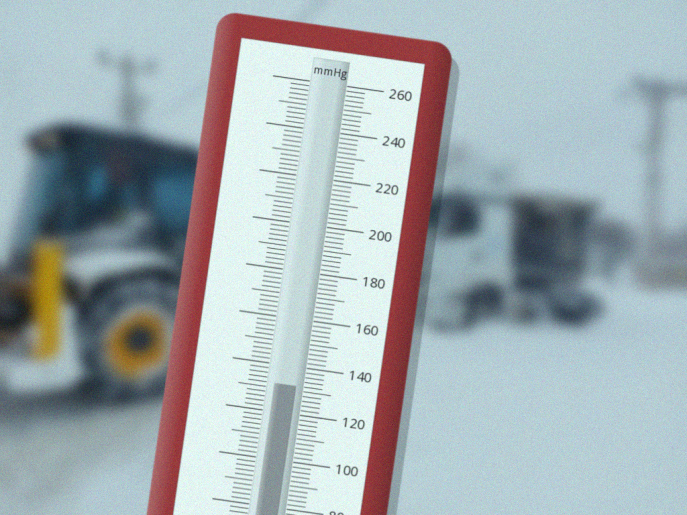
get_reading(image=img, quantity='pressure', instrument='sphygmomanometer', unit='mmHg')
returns 132 mmHg
